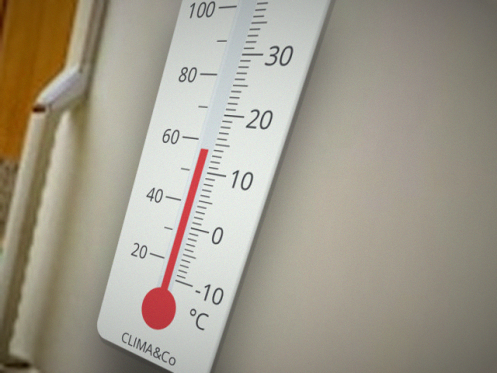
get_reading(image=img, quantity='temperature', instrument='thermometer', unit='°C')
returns 14 °C
